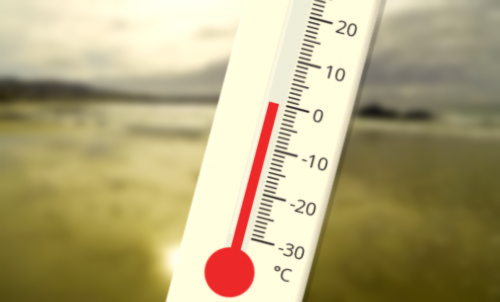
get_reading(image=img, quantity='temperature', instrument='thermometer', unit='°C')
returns 0 °C
